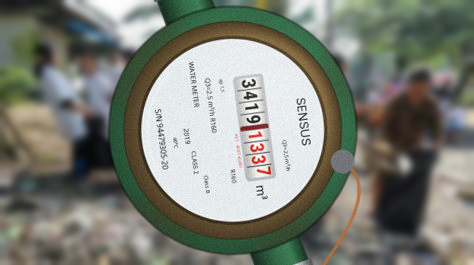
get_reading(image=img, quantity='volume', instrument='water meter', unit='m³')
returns 3419.1337 m³
